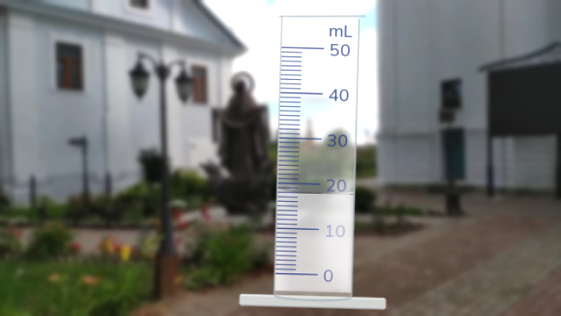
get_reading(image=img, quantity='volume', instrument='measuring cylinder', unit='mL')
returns 18 mL
